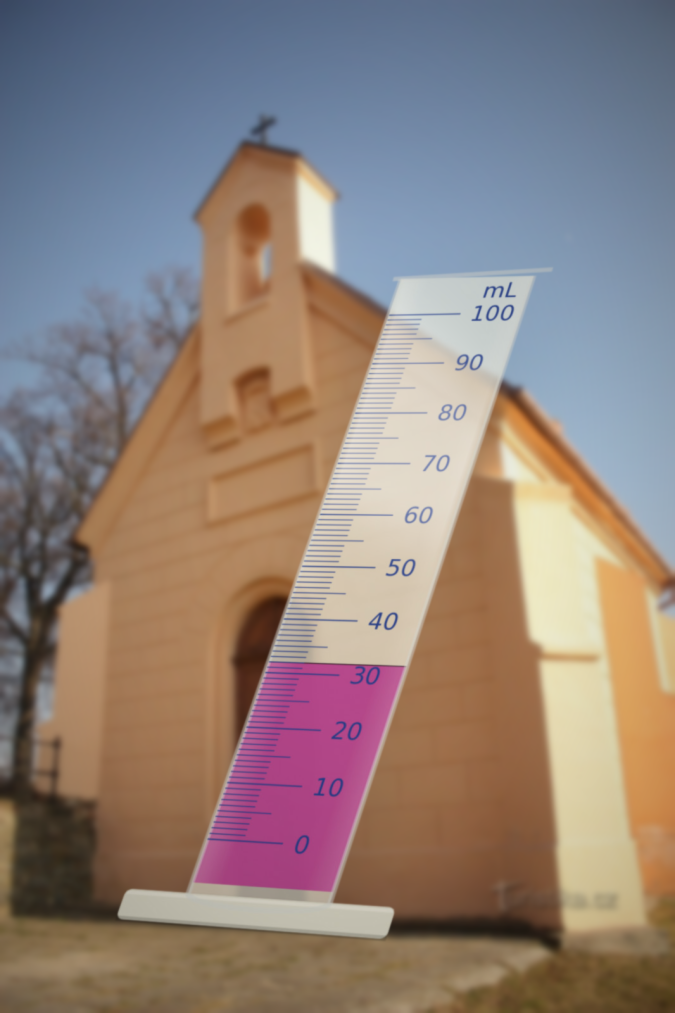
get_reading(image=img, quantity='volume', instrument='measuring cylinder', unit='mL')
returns 32 mL
